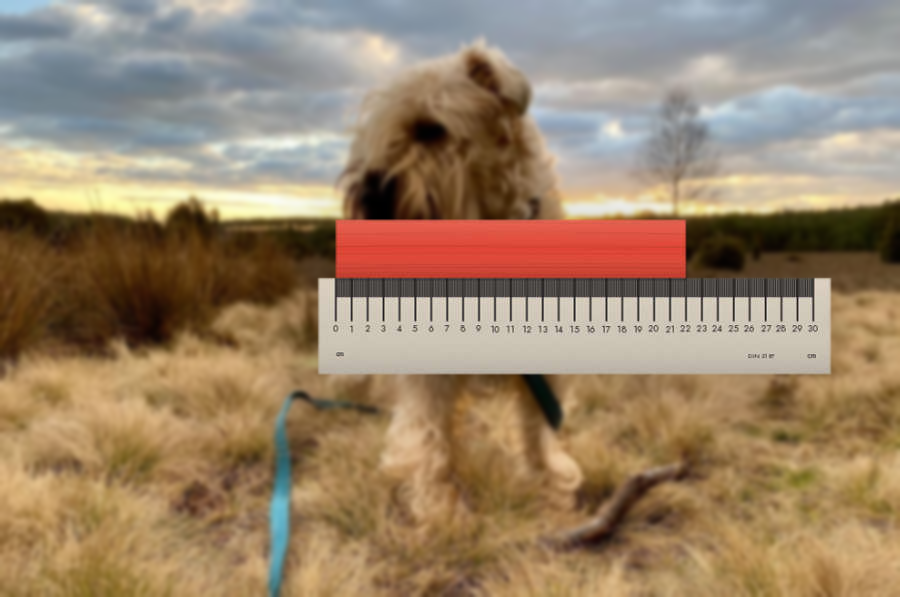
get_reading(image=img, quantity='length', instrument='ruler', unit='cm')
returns 22 cm
